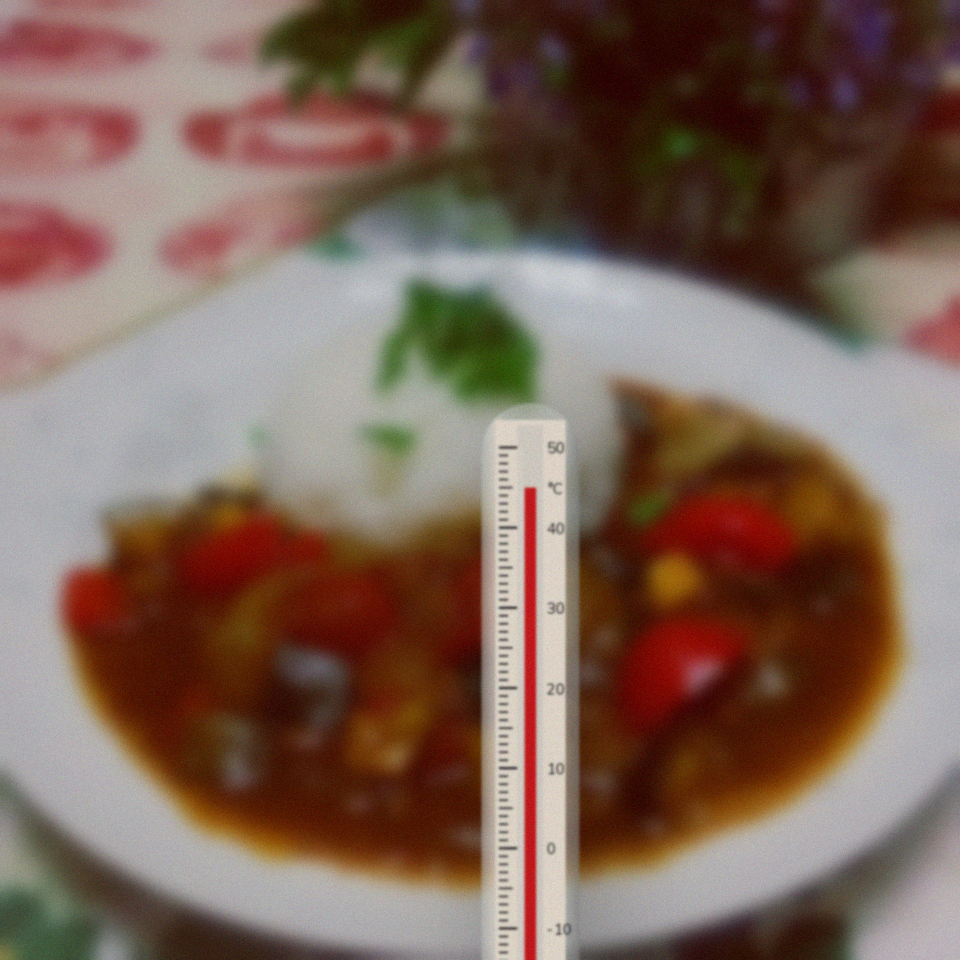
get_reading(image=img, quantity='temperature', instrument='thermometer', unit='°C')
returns 45 °C
